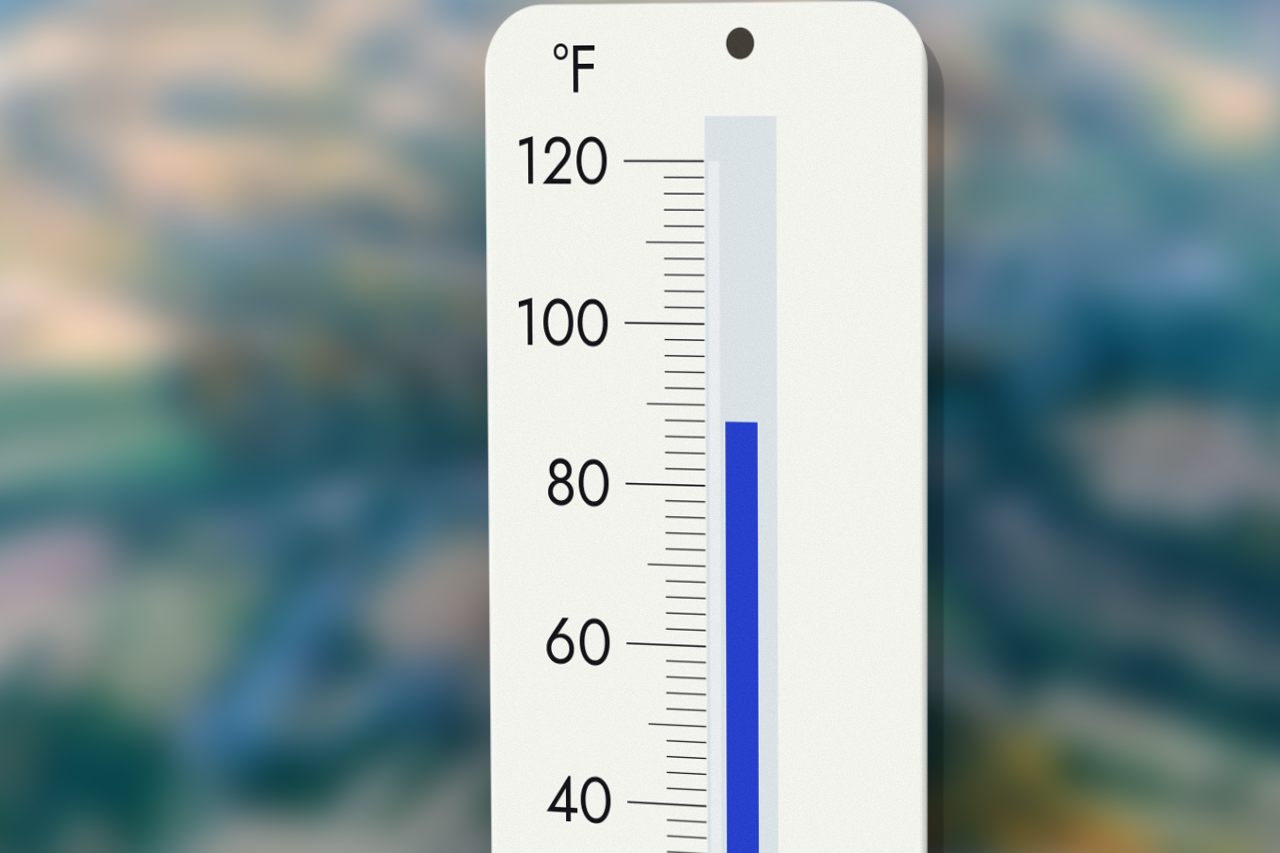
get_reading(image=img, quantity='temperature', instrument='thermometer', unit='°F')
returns 88 °F
